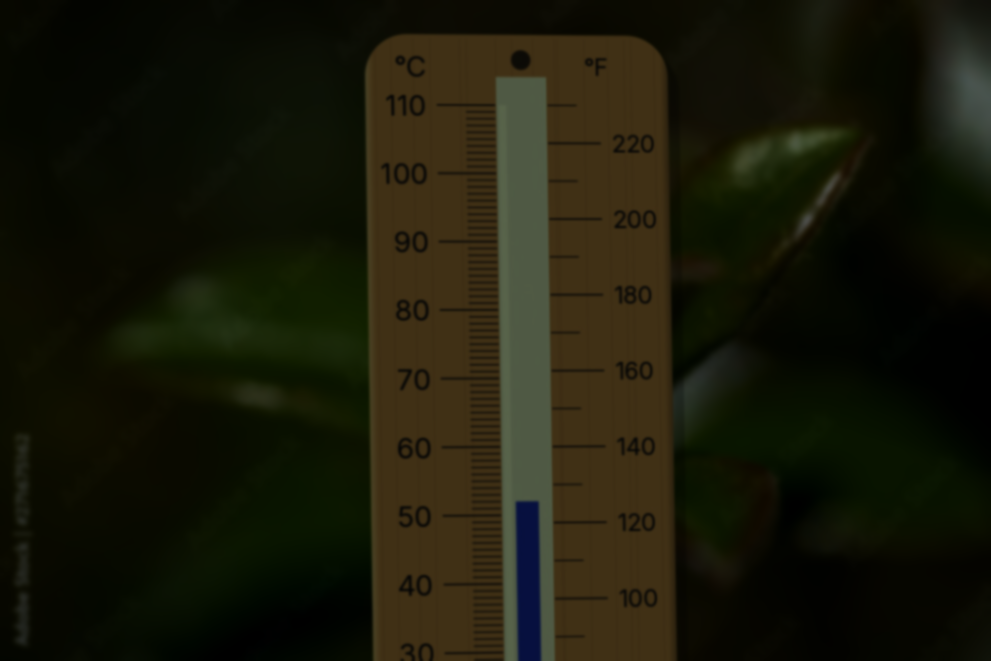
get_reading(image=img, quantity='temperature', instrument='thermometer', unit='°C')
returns 52 °C
